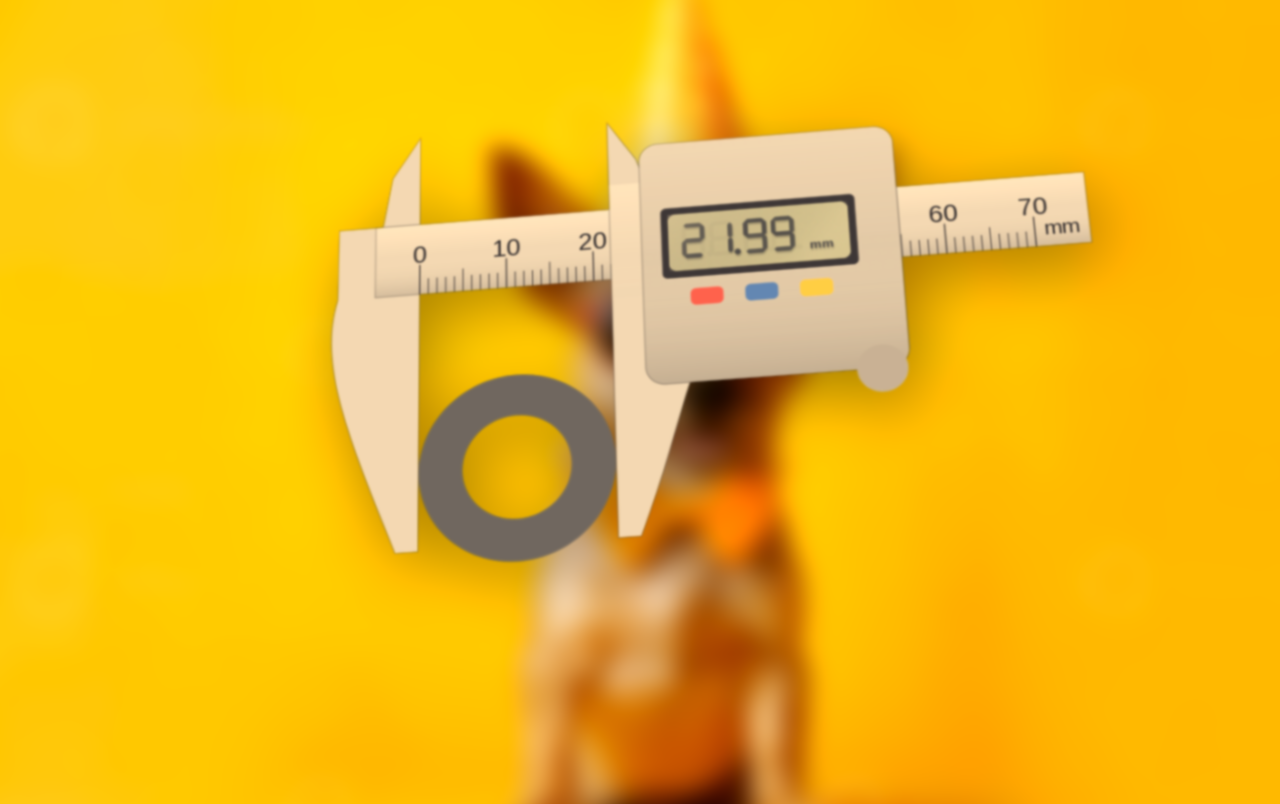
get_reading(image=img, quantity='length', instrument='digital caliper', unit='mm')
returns 21.99 mm
